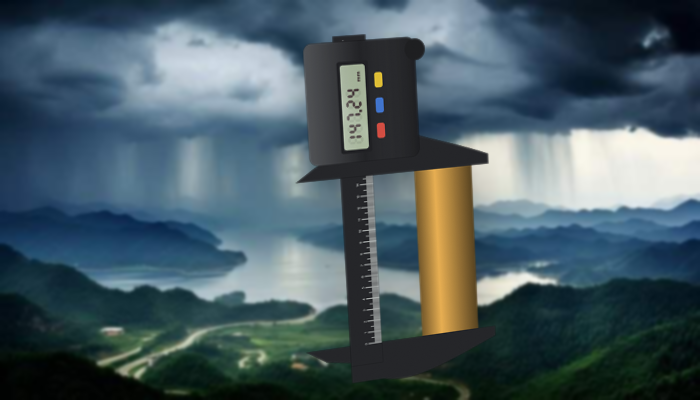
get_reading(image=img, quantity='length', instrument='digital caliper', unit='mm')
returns 147.24 mm
